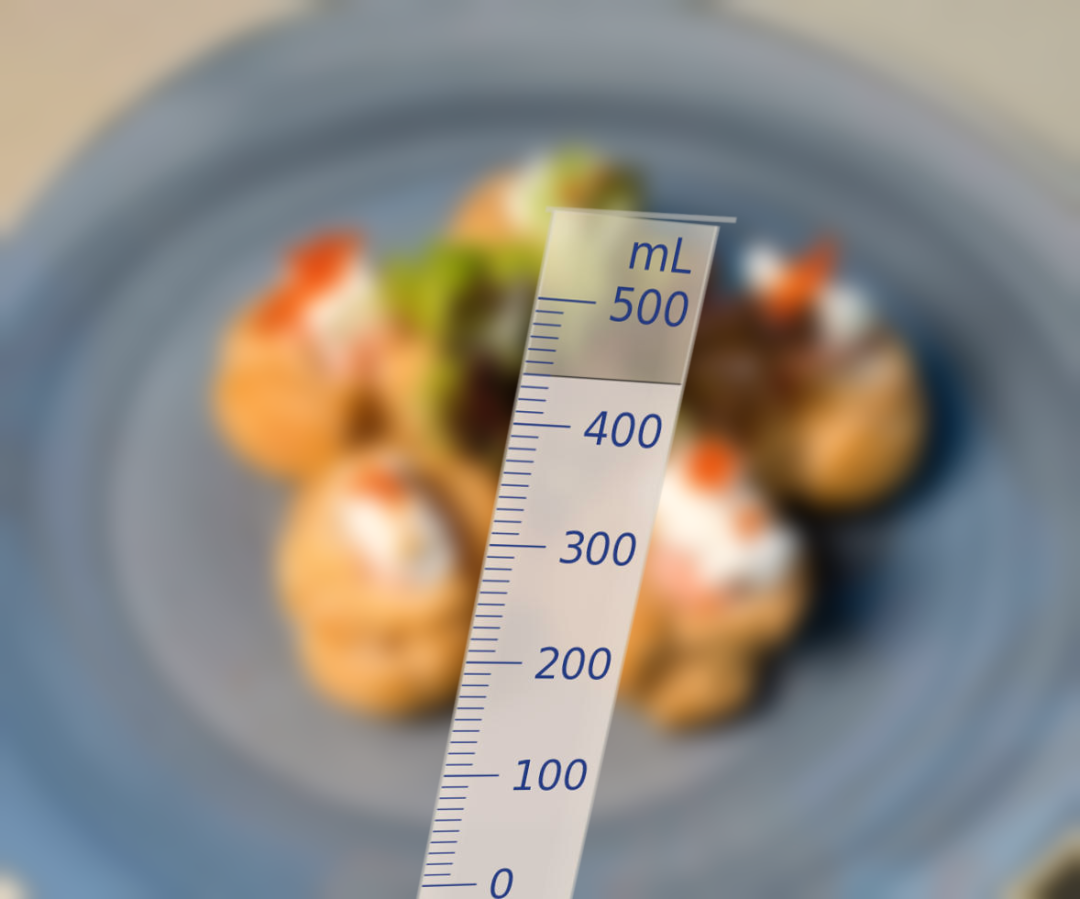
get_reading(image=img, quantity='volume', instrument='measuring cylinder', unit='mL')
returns 440 mL
